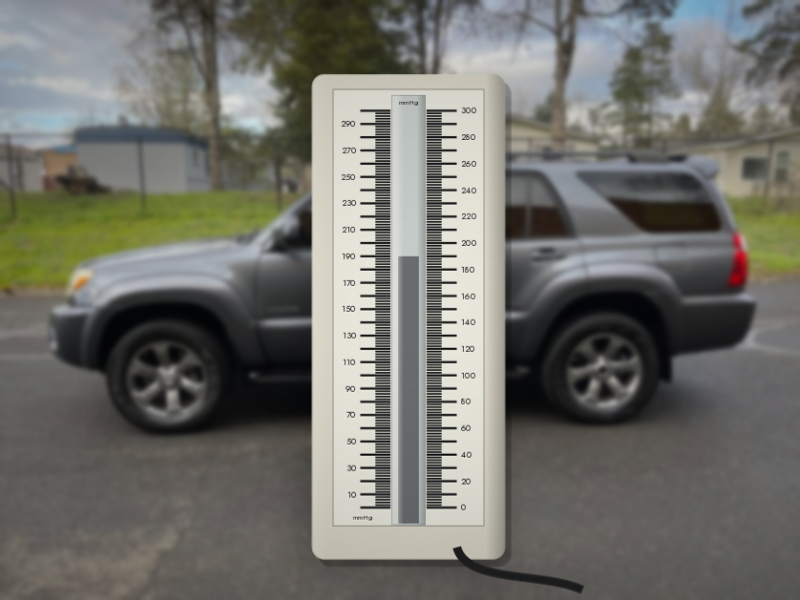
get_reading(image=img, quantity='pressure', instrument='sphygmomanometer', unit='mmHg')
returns 190 mmHg
